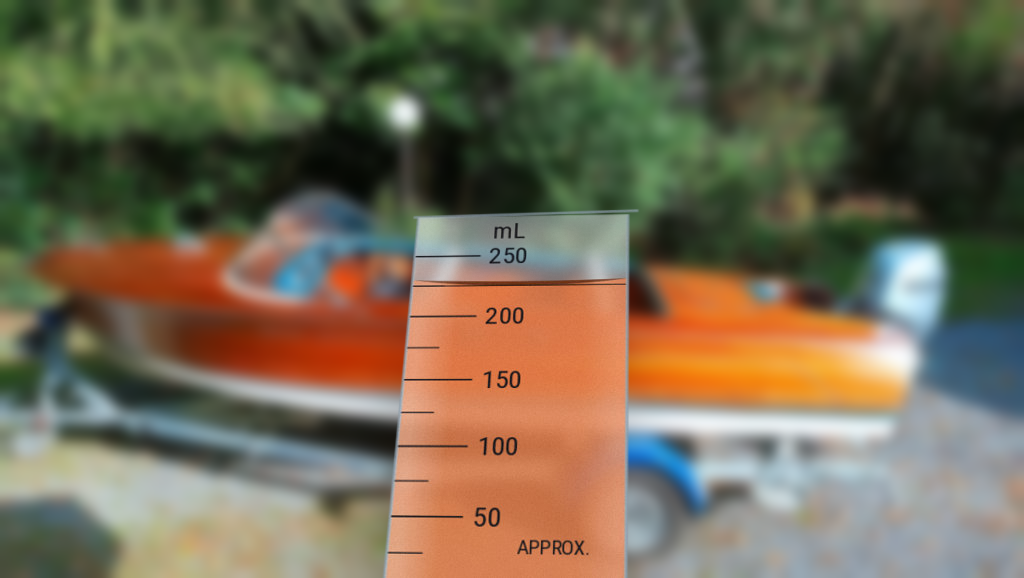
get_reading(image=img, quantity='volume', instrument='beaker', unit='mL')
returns 225 mL
